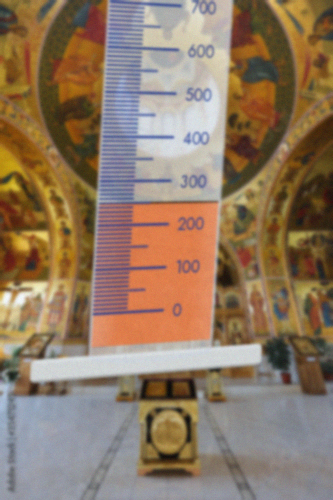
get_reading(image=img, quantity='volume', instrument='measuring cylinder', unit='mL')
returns 250 mL
